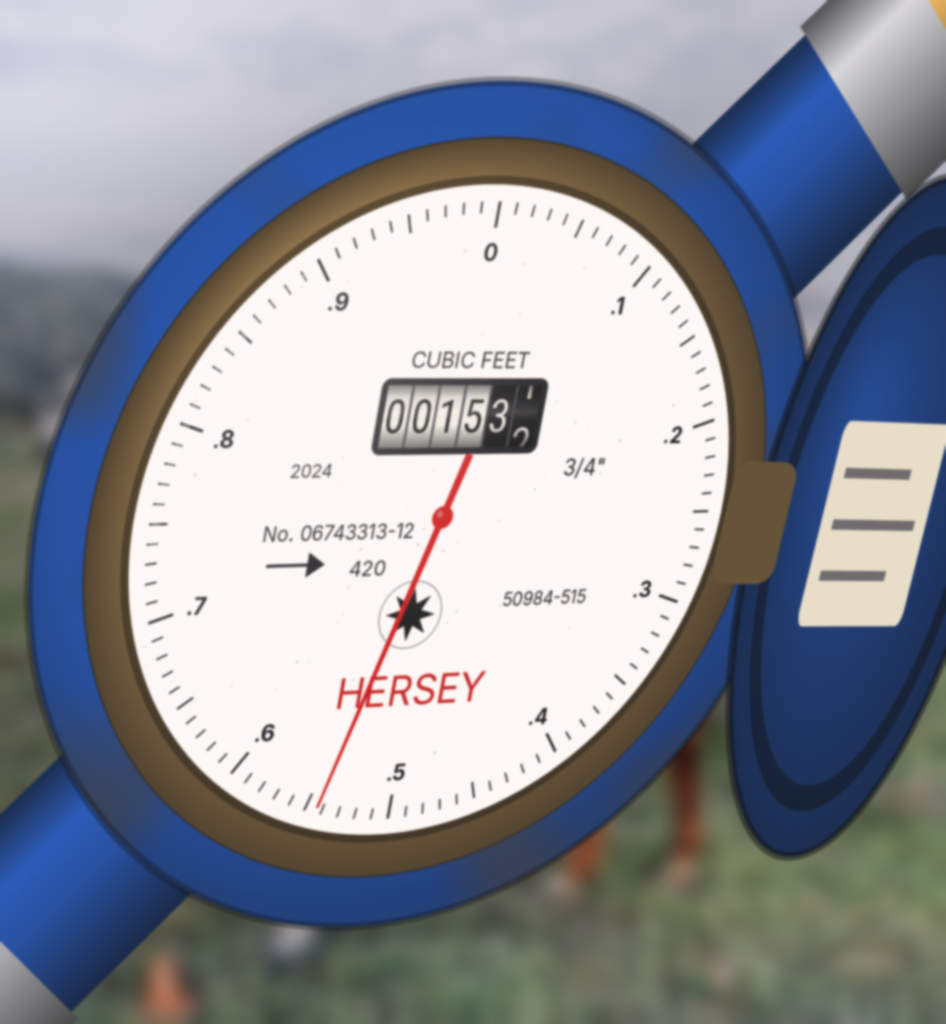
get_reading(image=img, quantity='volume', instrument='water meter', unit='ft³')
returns 1531.54 ft³
